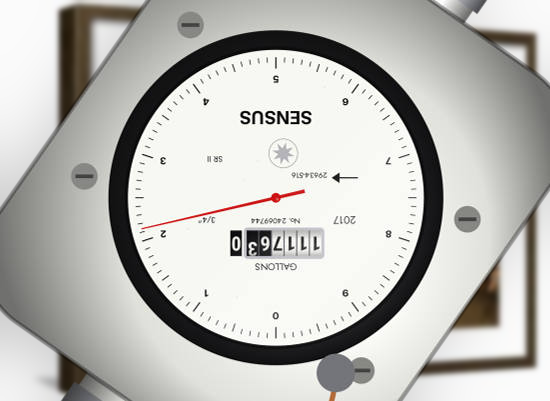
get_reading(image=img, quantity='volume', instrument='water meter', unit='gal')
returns 1117632.1 gal
